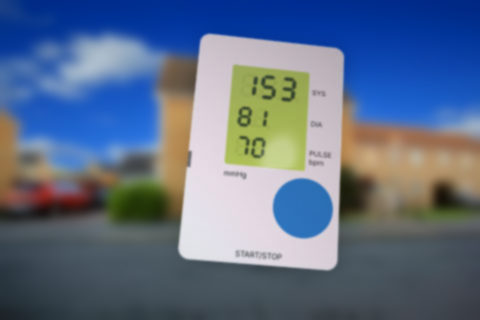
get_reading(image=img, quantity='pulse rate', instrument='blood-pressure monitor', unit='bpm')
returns 70 bpm
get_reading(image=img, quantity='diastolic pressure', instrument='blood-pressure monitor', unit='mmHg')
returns 81 mmHg
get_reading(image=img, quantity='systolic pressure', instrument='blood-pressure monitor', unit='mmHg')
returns 153 mmHg
